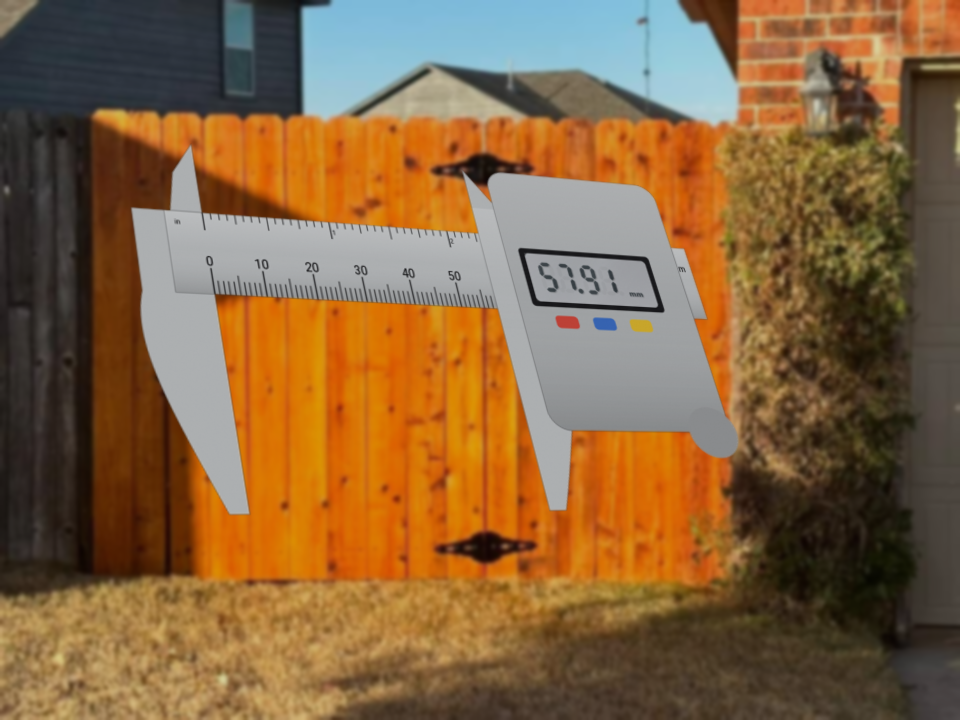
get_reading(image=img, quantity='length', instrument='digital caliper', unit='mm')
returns 57.91 mm
